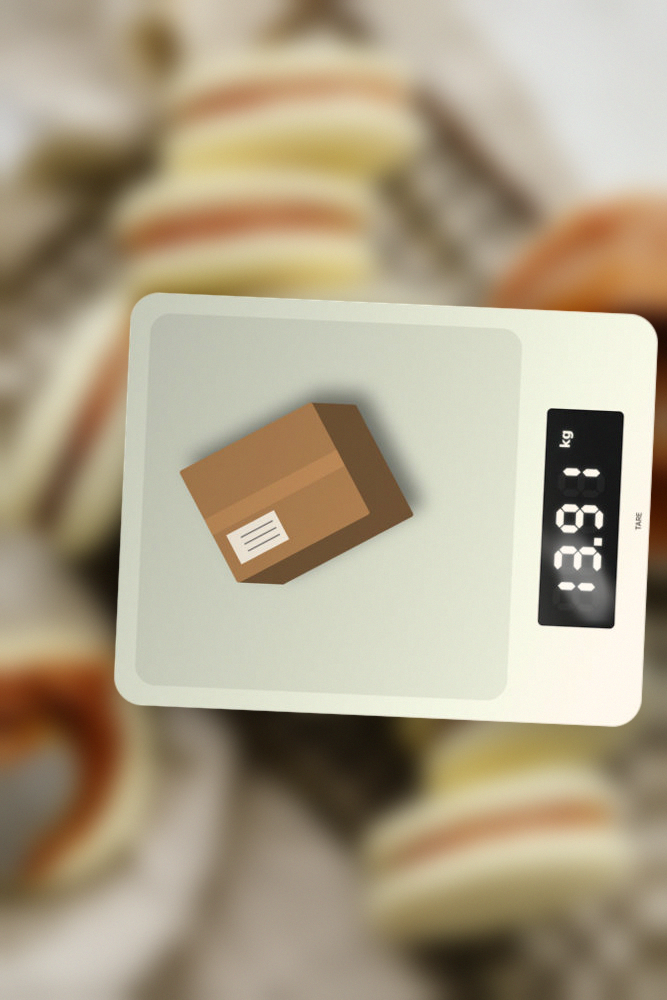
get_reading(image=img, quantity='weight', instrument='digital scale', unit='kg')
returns 13.91 kg
